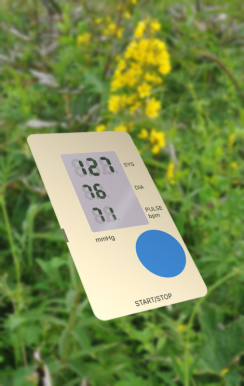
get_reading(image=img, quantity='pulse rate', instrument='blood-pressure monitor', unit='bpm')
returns 71 bpm
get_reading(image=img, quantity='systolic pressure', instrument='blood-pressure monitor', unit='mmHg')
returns 127 mmHg
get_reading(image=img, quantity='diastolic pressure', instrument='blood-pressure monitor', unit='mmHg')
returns 76 mmHg
